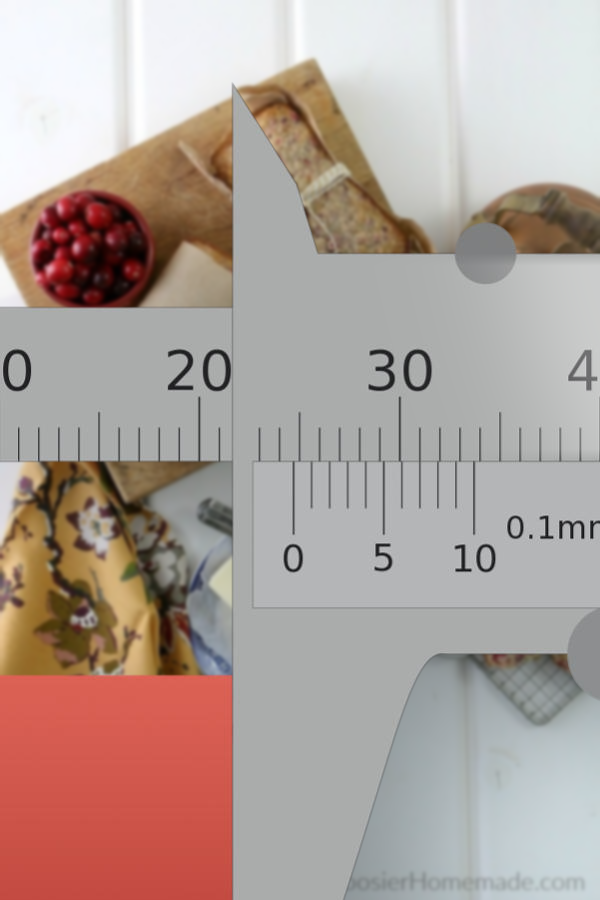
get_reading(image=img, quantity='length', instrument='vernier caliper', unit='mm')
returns 24.7 mm
